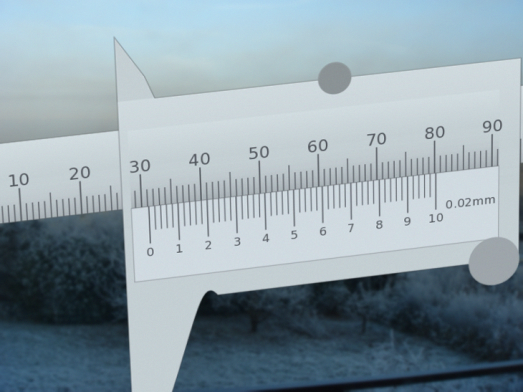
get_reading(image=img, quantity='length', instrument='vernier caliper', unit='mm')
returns 31.2 mm
